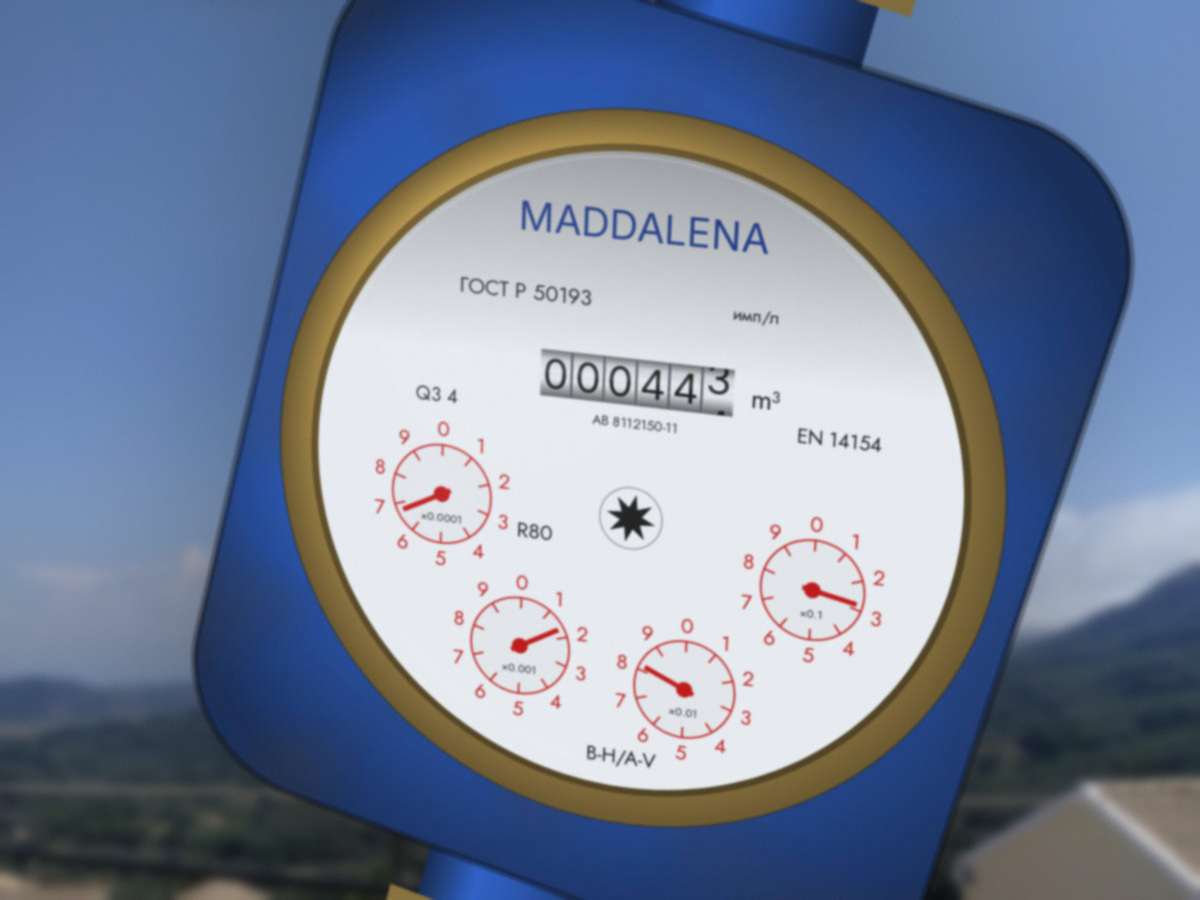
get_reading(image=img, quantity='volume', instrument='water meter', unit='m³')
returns 443.2816 m³
